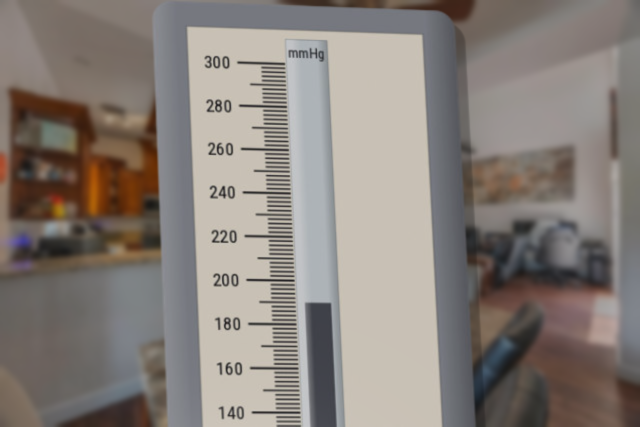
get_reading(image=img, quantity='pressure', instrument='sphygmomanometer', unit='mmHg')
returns 190 mmHg
